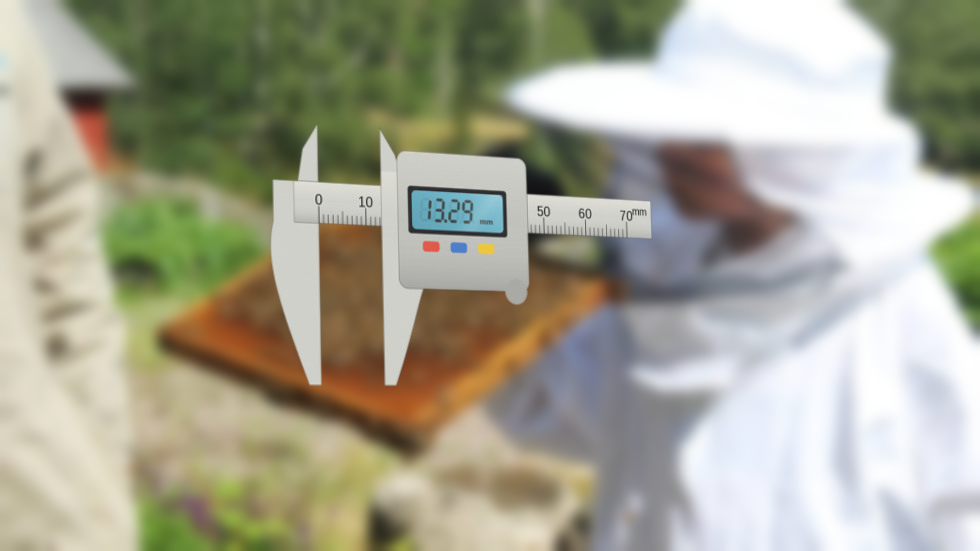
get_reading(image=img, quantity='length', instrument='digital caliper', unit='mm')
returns 13.29 mm
